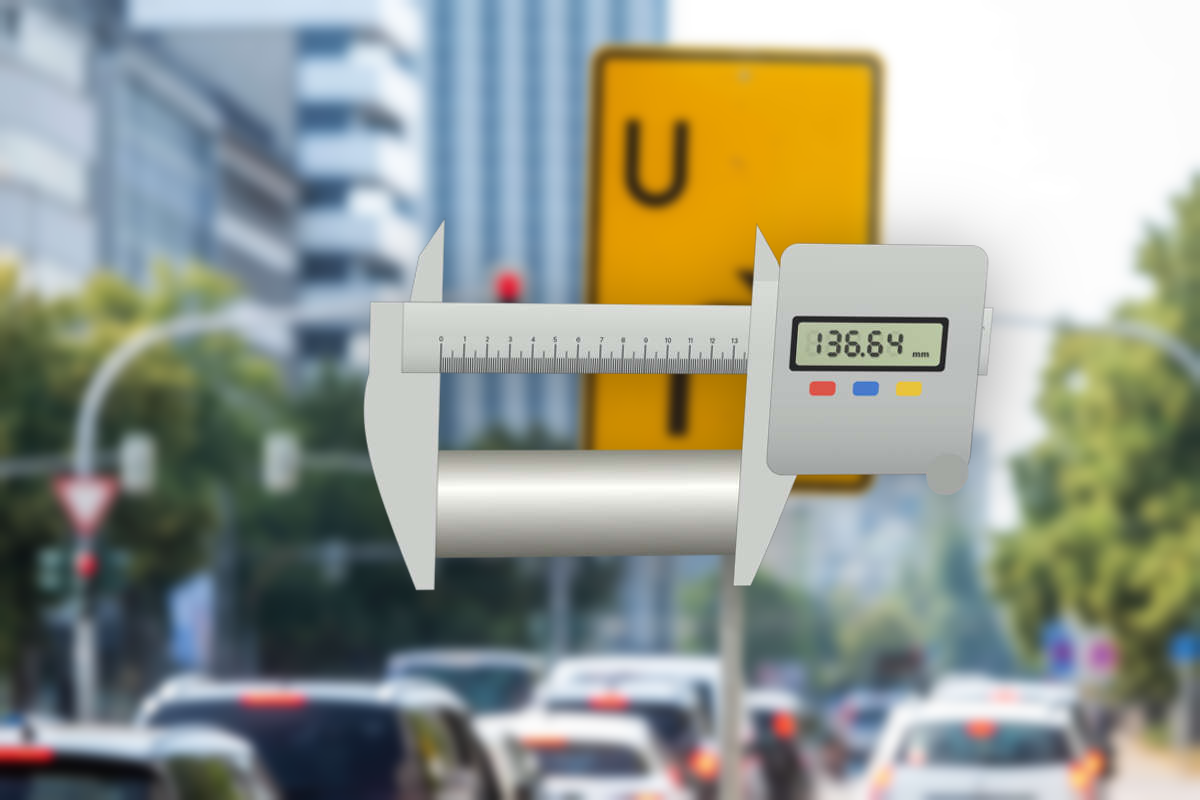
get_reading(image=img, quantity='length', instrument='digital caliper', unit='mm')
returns 136.64 mm
